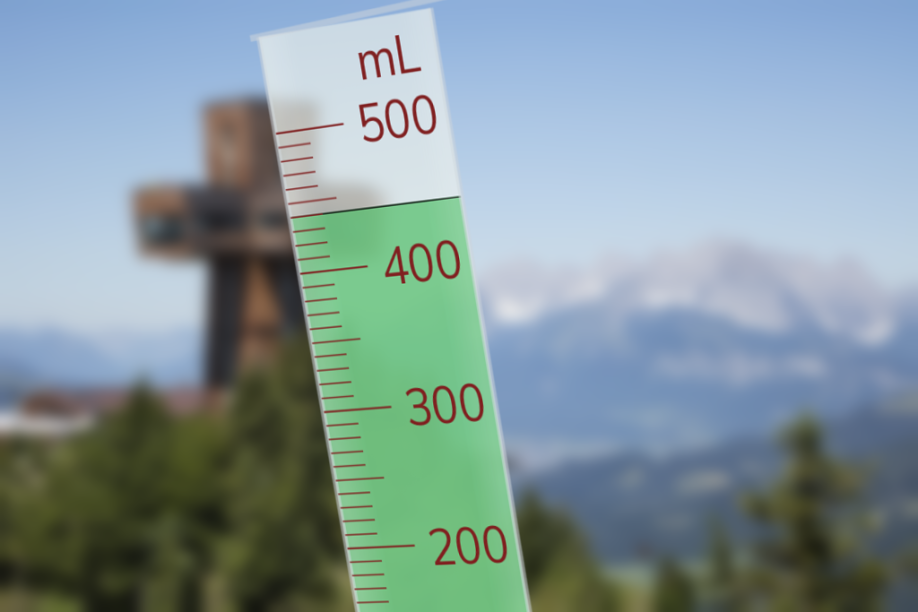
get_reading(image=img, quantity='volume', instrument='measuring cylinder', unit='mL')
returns 440 mL
